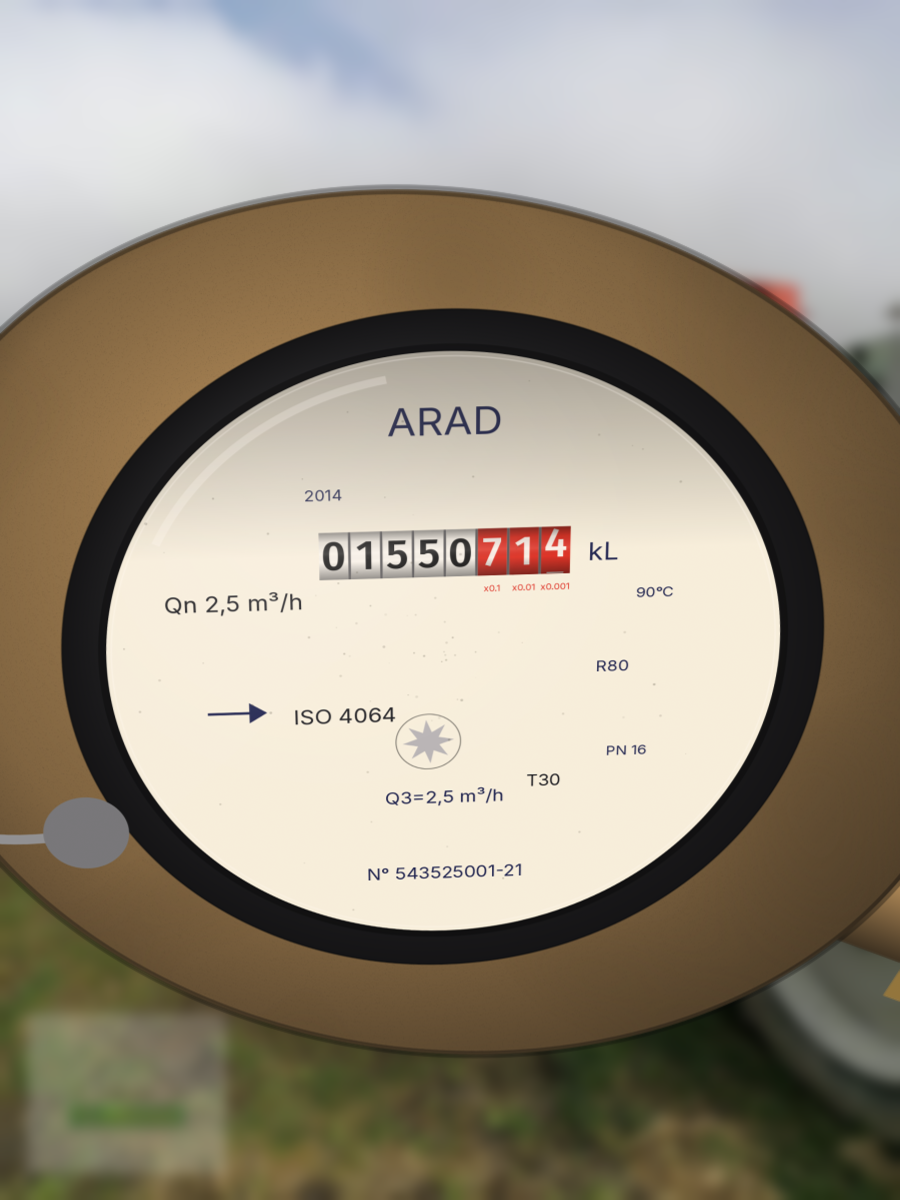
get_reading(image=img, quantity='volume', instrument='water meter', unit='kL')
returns 1550.714 kL
